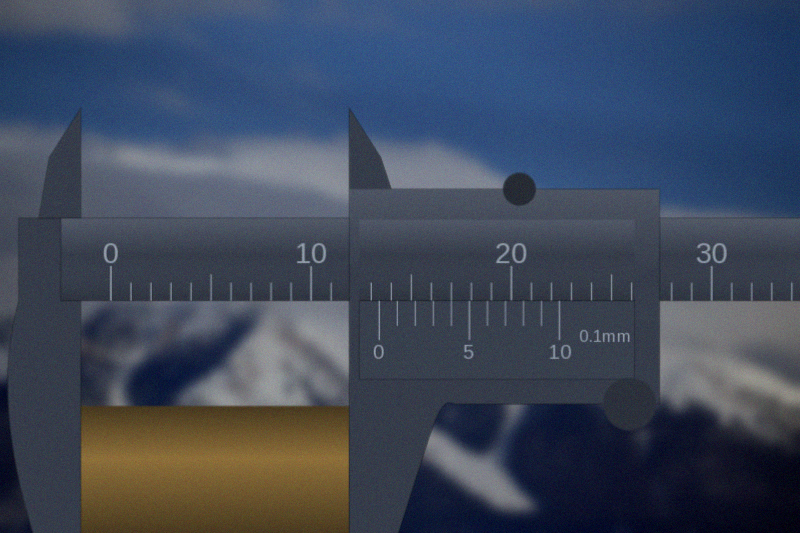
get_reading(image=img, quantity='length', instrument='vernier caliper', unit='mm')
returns 13.4 mm
